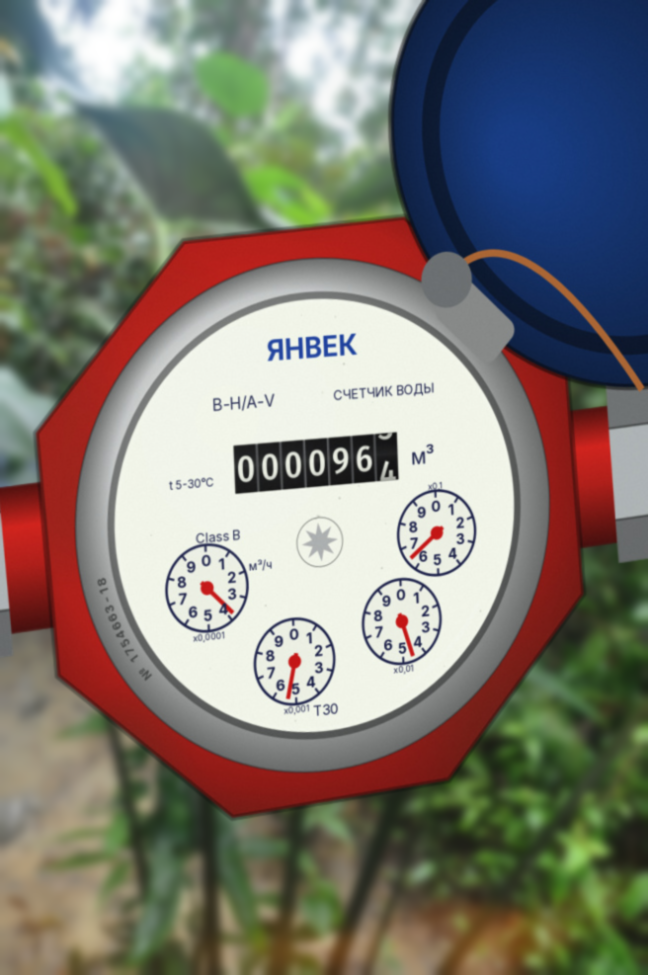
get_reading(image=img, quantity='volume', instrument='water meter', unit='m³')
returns 963.6453 m³
